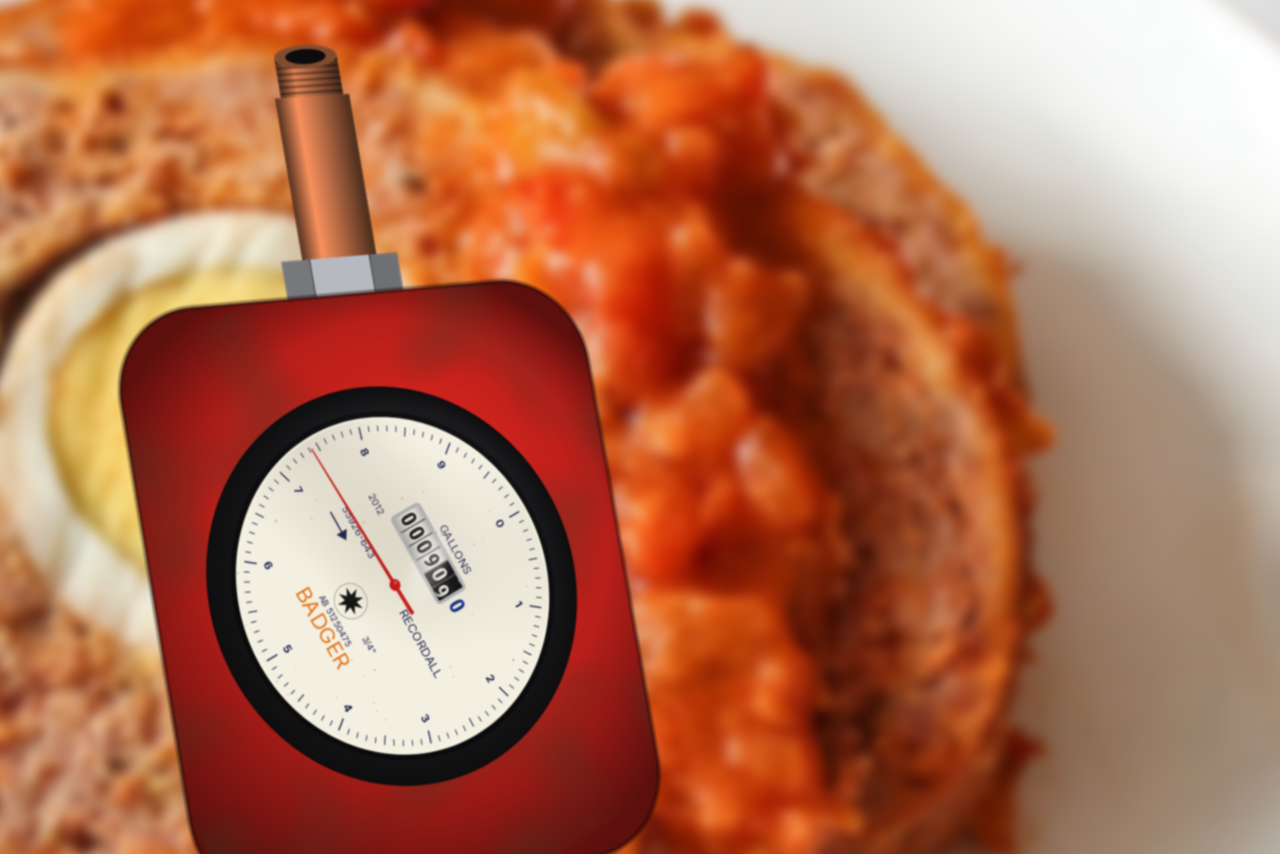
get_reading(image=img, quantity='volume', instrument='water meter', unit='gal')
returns 9087.4 gal
